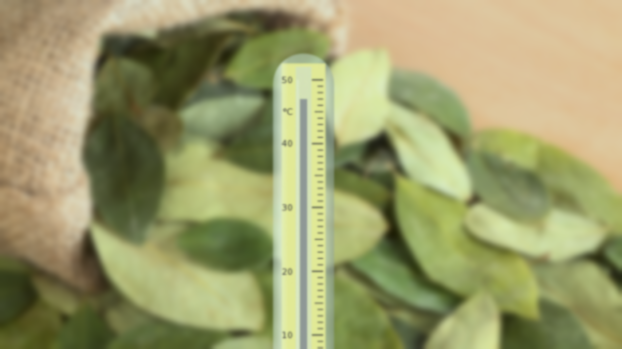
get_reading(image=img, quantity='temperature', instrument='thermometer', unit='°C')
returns 47 °C
